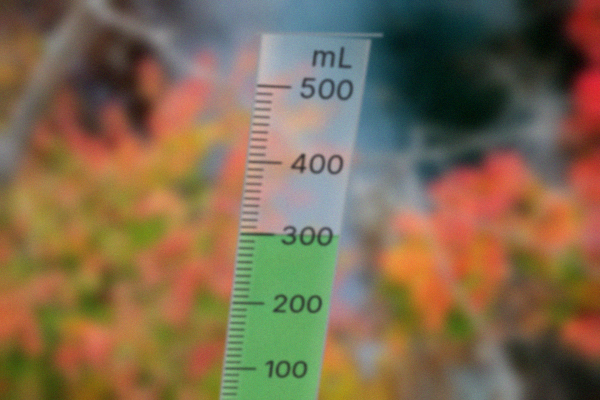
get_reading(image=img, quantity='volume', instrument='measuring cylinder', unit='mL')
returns 300 mL
